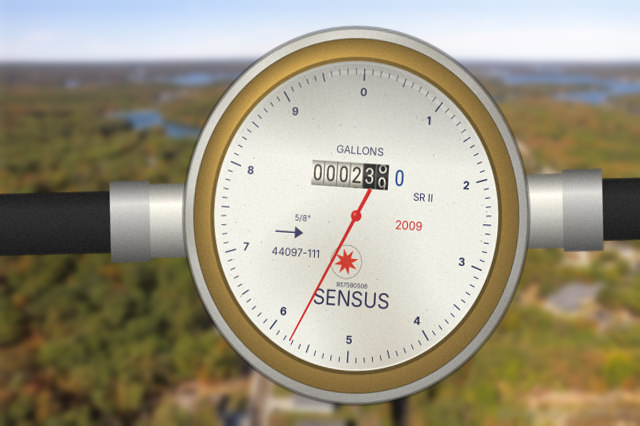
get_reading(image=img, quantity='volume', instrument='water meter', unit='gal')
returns 2385.7 gal
